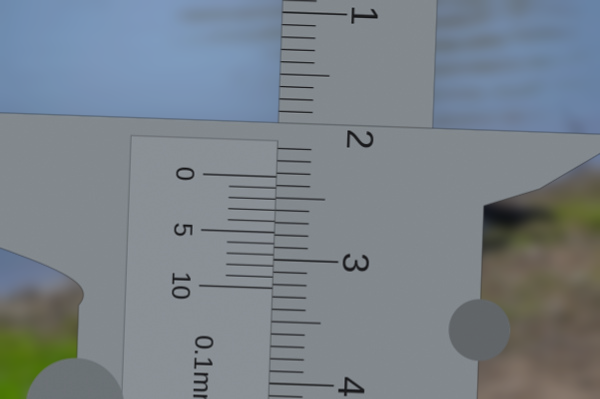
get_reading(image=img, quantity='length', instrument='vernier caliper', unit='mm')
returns 23.3 mm
